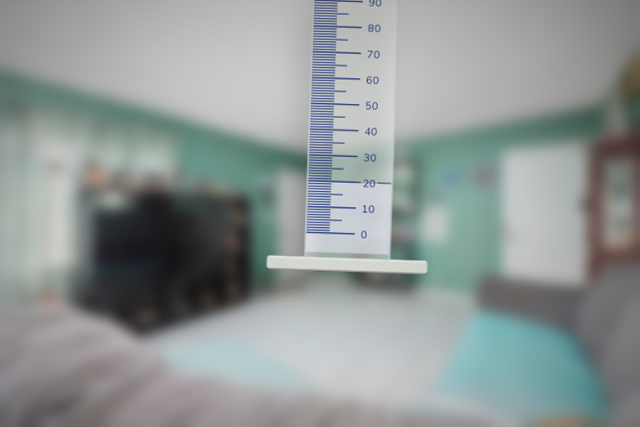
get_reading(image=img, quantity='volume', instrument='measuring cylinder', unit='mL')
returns 20 mL
